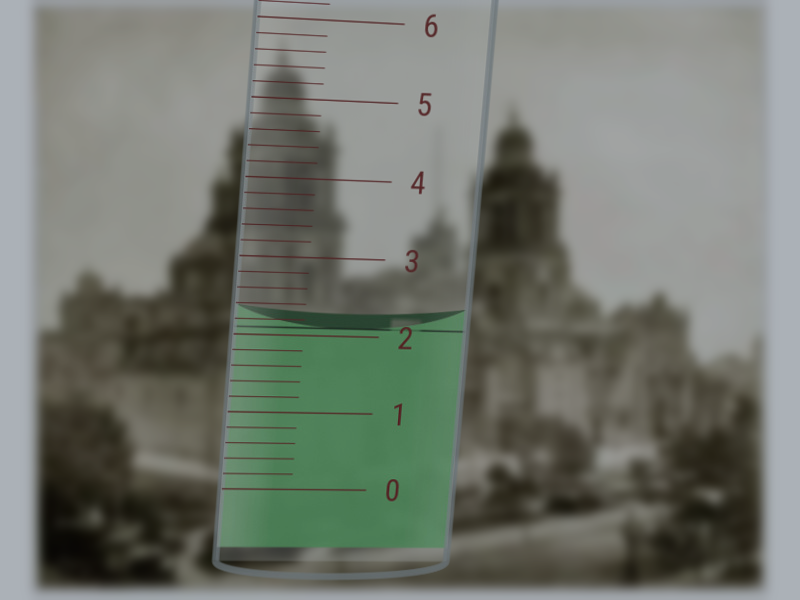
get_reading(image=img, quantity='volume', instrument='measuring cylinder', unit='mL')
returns 2.1 mL
